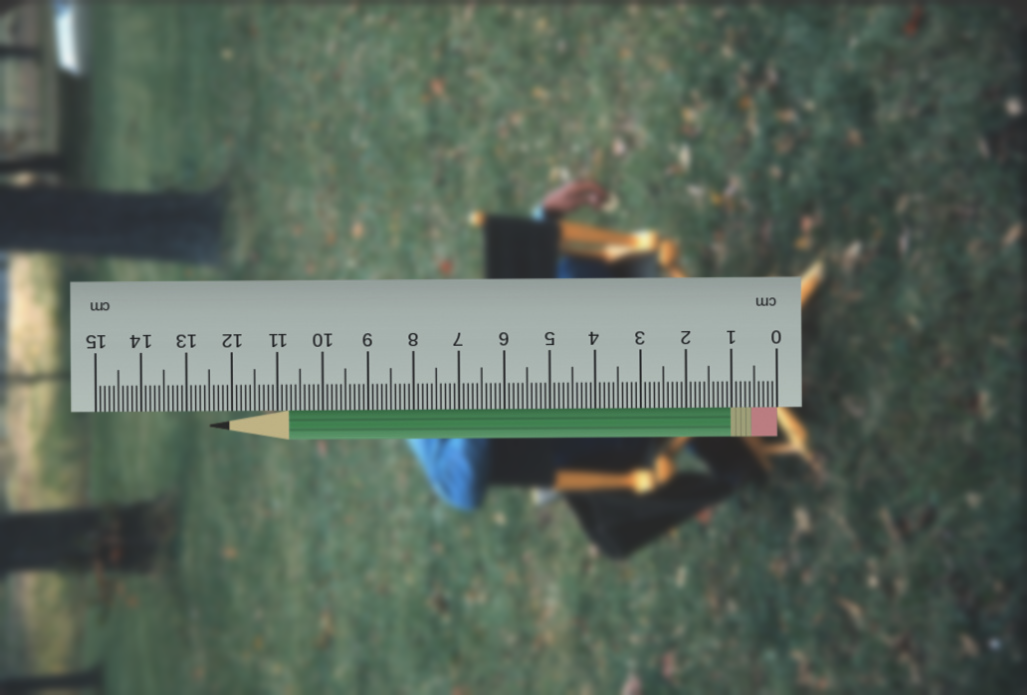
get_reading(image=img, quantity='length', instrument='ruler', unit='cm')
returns 12.5 cm
